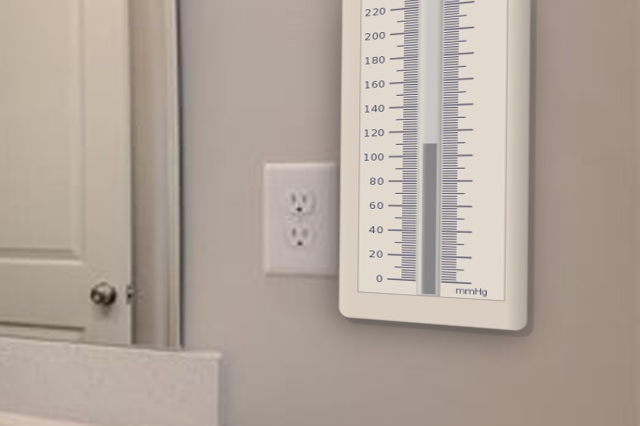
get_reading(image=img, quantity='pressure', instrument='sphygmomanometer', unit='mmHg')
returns 110 mmHg
